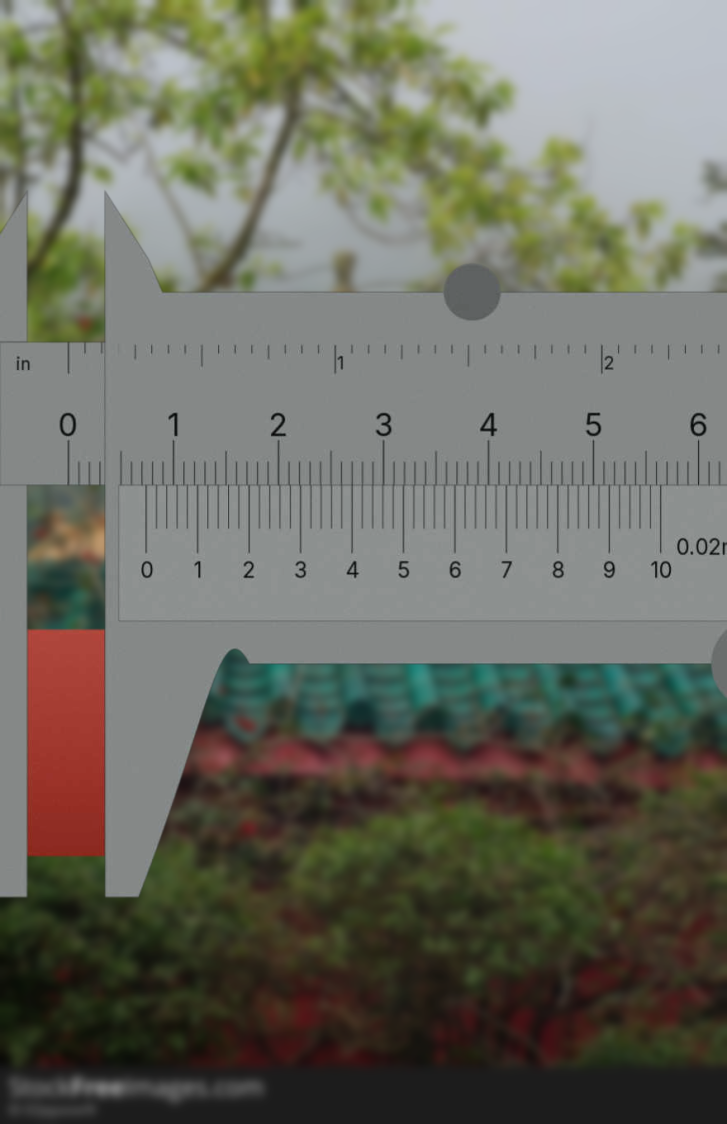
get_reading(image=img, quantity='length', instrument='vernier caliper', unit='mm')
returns 7.4 mm
